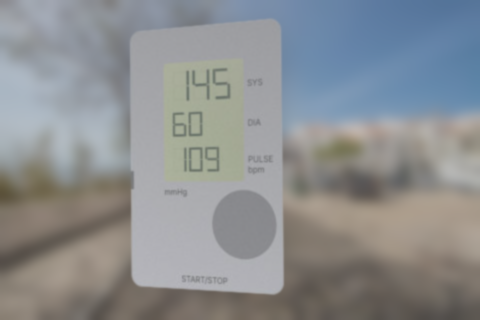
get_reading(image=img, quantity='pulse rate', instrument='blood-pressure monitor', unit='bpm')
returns 109 bpm
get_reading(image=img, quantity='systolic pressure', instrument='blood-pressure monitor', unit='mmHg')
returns 145 mmHg
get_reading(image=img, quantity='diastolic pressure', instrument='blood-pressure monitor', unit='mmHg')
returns 60 mmHg
